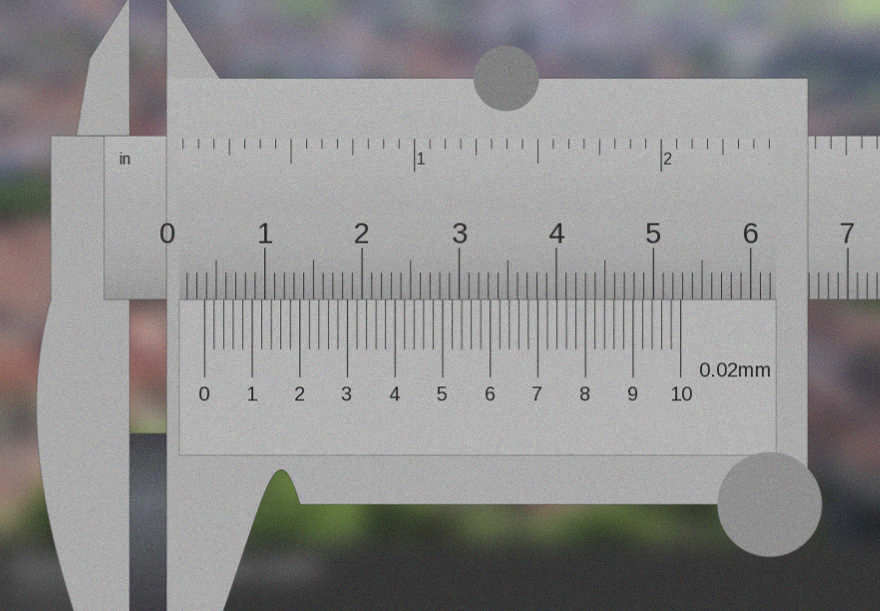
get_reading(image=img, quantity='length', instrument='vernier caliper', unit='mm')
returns 3.8 mm
